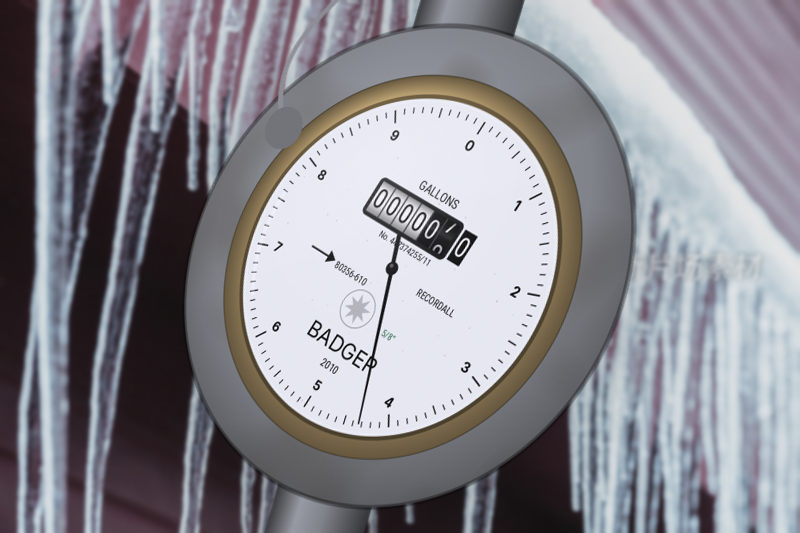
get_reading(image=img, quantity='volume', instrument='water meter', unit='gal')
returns 74.3 gal
